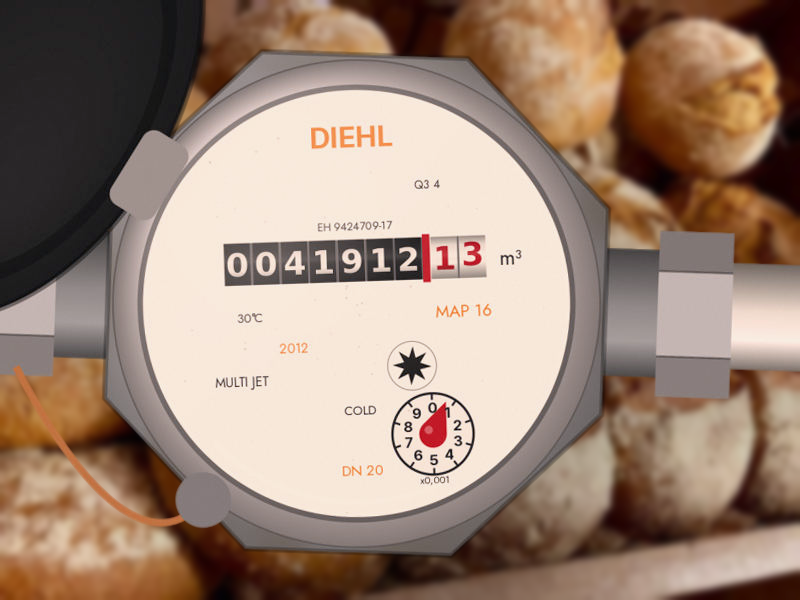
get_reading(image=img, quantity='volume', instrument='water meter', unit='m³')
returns 41912.130 m³
